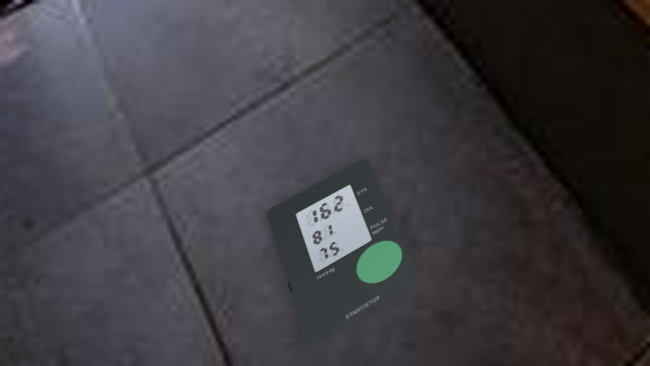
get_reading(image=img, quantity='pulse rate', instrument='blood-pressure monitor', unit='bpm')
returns 75 bpm
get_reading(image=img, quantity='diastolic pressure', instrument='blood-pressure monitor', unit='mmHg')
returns 81 mmHg
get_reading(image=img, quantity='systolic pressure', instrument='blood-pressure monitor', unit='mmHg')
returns 162 mmHg
